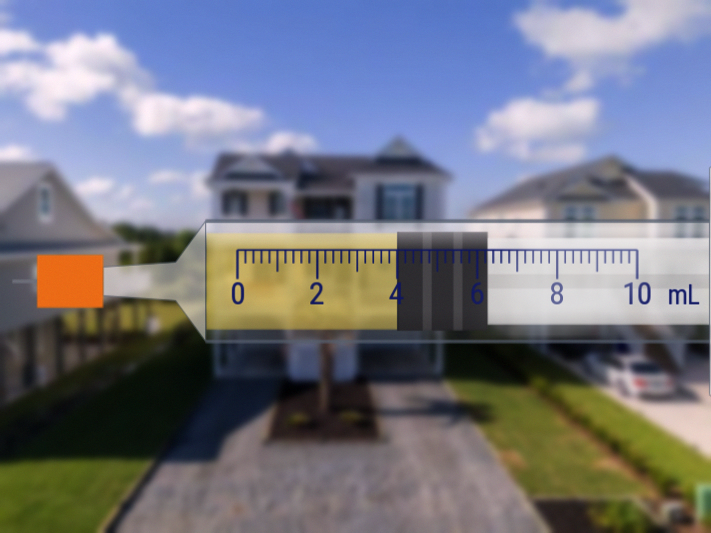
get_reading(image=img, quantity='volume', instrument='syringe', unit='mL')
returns 4 mL
